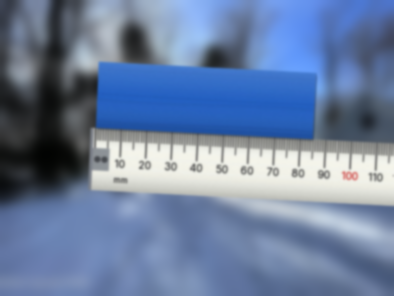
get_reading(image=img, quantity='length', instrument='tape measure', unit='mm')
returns 85 mm
